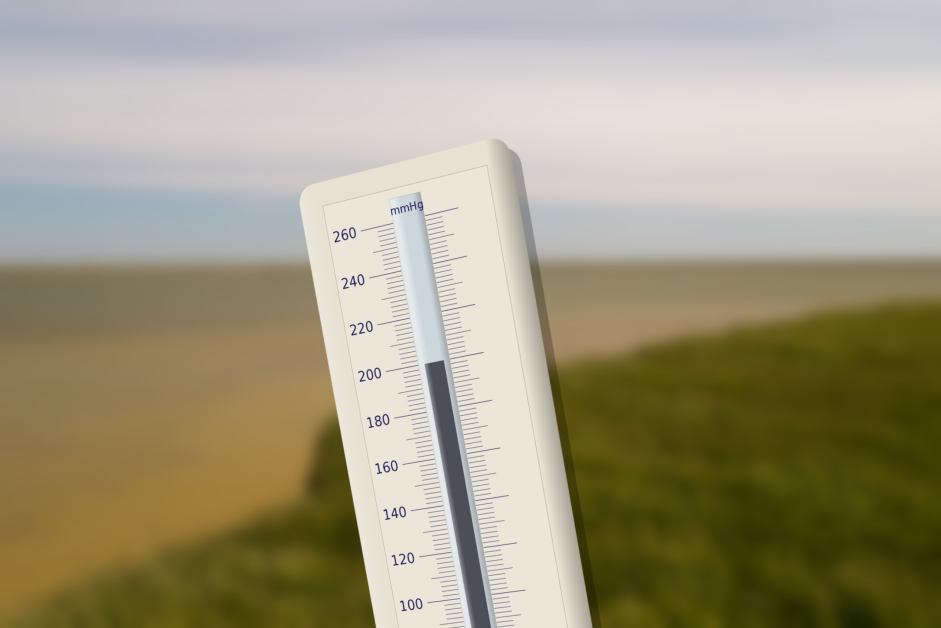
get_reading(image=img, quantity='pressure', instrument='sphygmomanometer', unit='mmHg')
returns 200 mmHg
